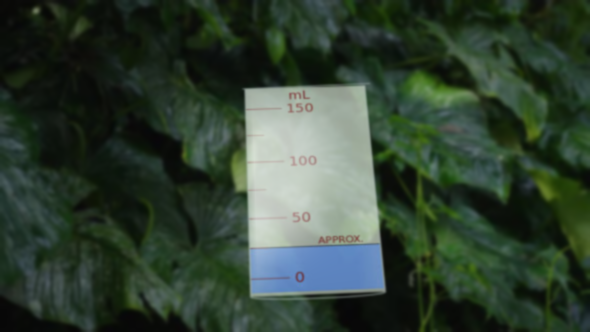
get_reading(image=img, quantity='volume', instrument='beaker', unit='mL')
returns 25 mL
